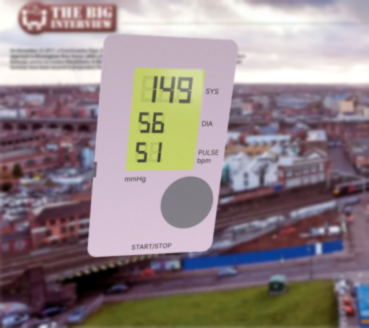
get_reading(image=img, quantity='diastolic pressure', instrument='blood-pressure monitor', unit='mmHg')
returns 56 mmHg
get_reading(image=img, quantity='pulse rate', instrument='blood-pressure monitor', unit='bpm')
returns 51 bpm
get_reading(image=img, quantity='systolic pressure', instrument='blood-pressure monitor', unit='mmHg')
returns 149 mmHg
